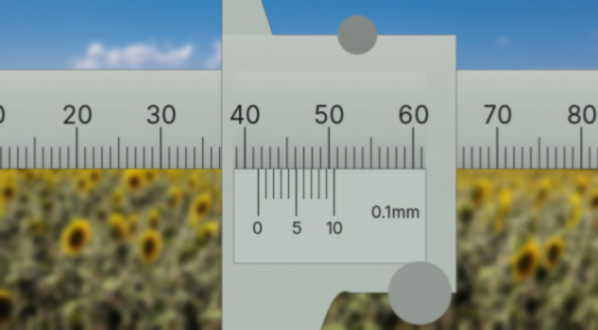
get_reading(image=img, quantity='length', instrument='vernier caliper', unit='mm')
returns 41.6 mm
